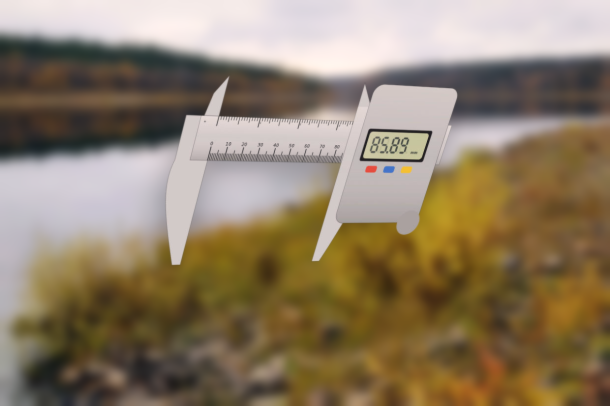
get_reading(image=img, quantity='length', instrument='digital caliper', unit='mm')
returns 85.89 mm
